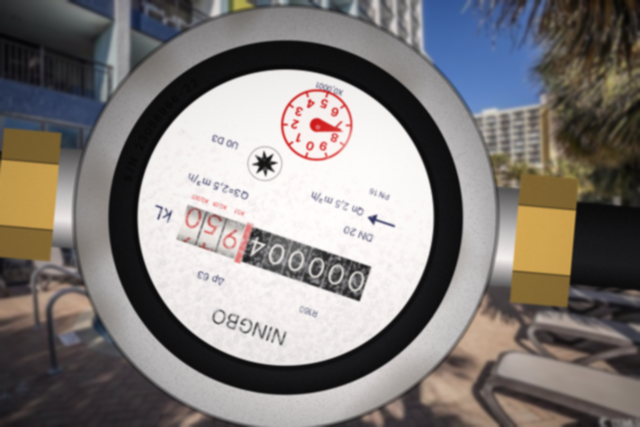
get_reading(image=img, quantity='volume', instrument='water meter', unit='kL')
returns 4.9497 kL
